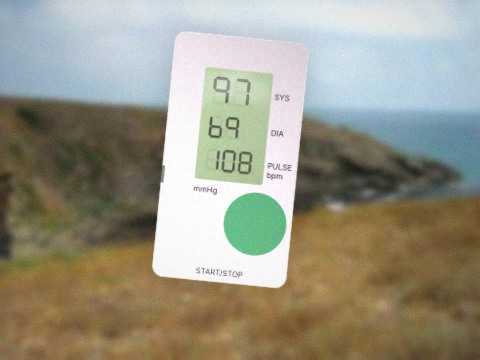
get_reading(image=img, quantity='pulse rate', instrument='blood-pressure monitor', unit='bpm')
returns 108 bpm
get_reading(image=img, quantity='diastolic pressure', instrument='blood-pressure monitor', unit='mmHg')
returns 69 mmHg
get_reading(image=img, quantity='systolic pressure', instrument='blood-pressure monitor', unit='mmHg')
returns 97 mmHg
